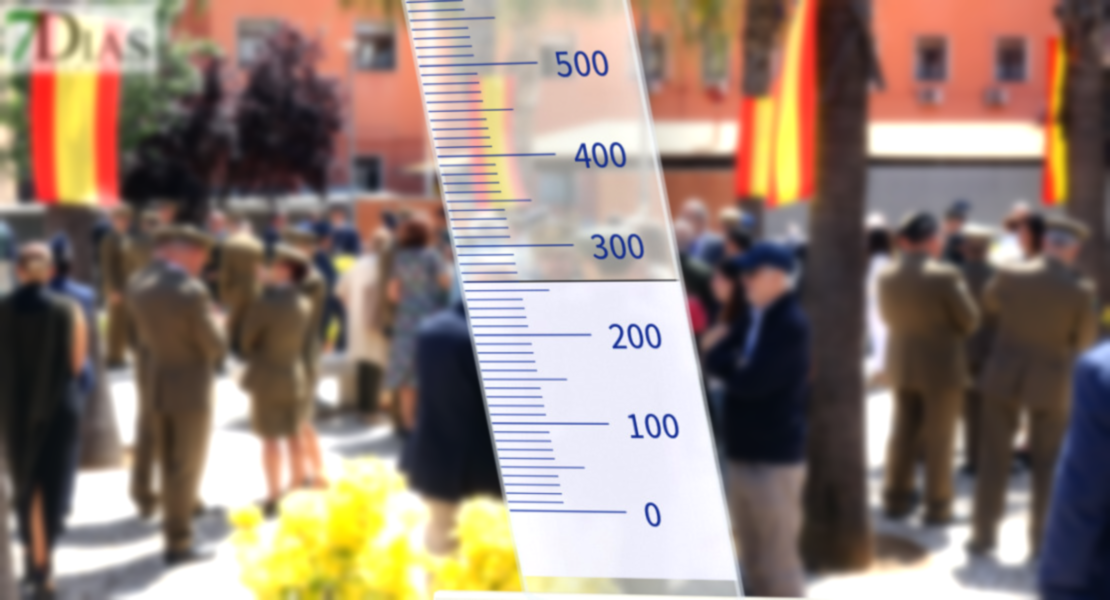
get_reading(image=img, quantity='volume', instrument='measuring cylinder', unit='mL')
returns 260 mL
